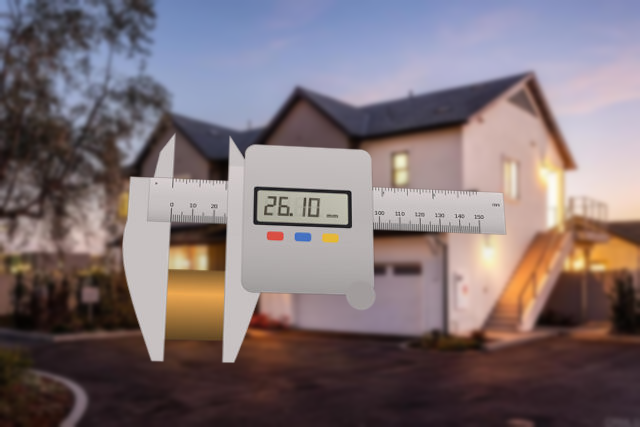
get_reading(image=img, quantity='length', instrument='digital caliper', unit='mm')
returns 26.10 mm
